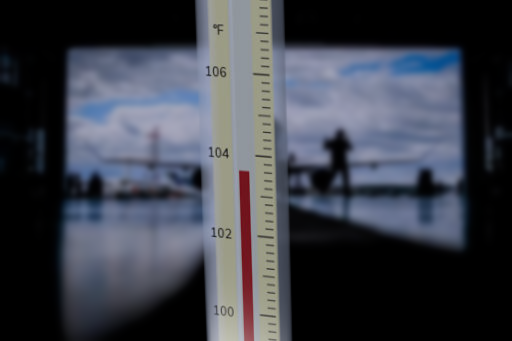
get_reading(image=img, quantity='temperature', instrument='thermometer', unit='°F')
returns 103.6 °F
